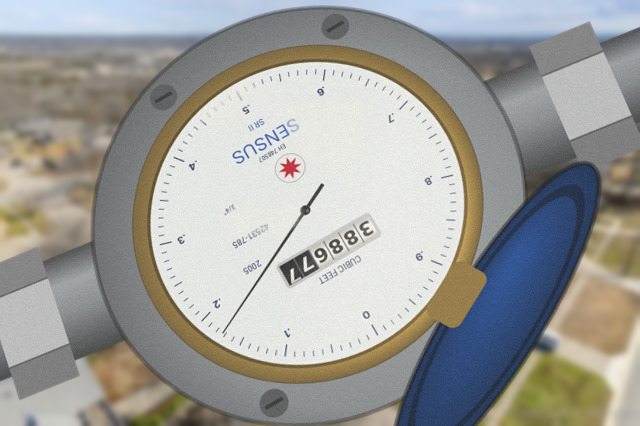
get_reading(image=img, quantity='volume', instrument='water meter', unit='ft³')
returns 388677.17 ft³
